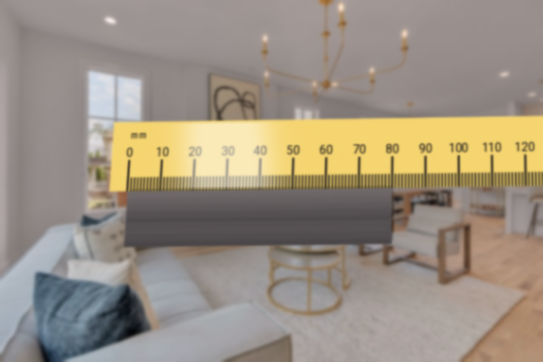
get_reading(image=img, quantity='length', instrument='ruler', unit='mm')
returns 80 mm
